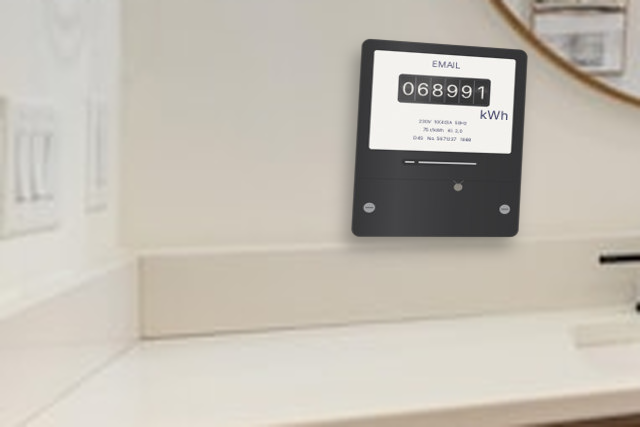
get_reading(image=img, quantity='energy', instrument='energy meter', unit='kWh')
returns 68991 kWh
